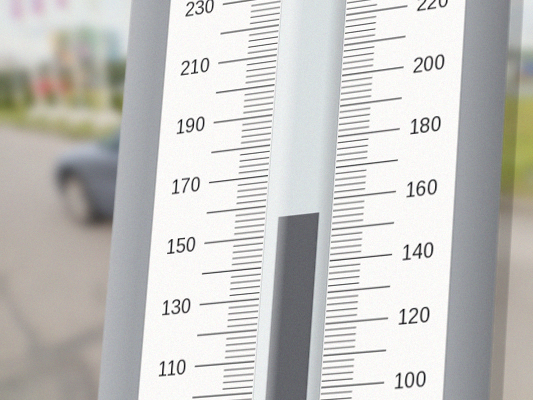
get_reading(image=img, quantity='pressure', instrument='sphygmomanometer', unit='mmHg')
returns 156 mmHg
